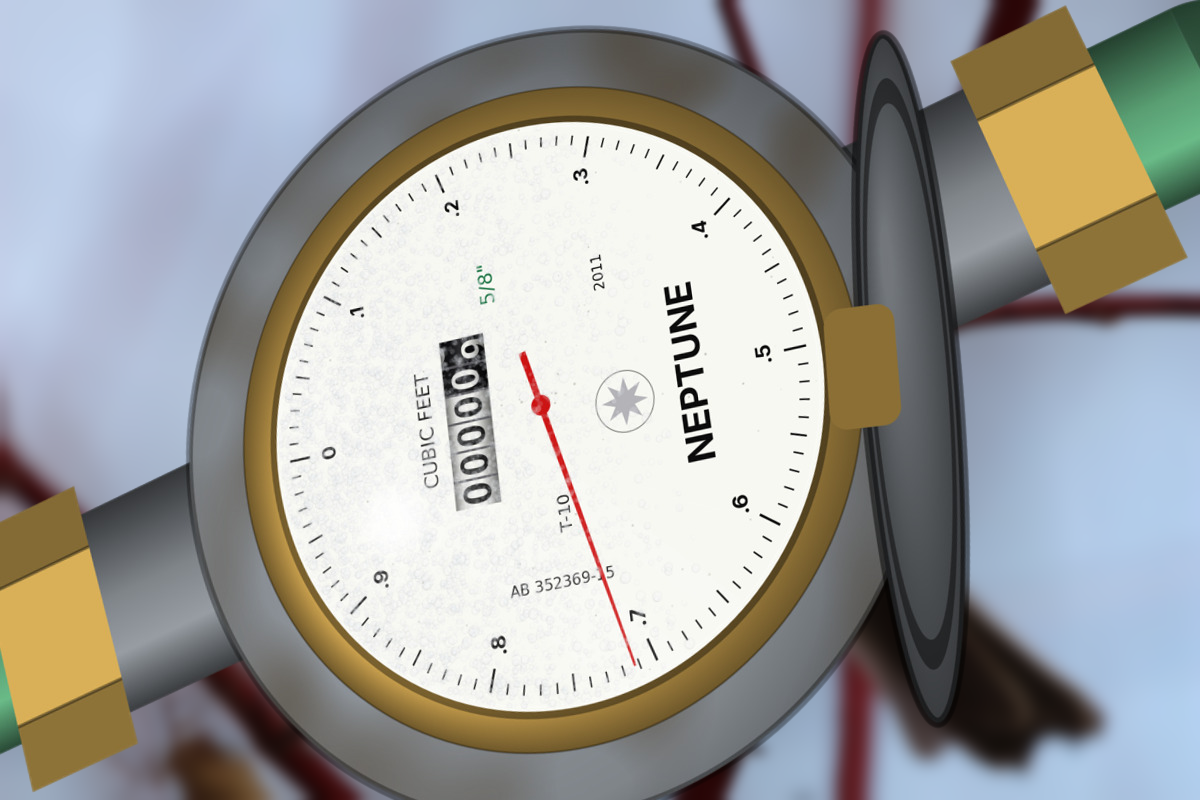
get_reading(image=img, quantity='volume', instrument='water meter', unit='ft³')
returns 8.71 ft³
